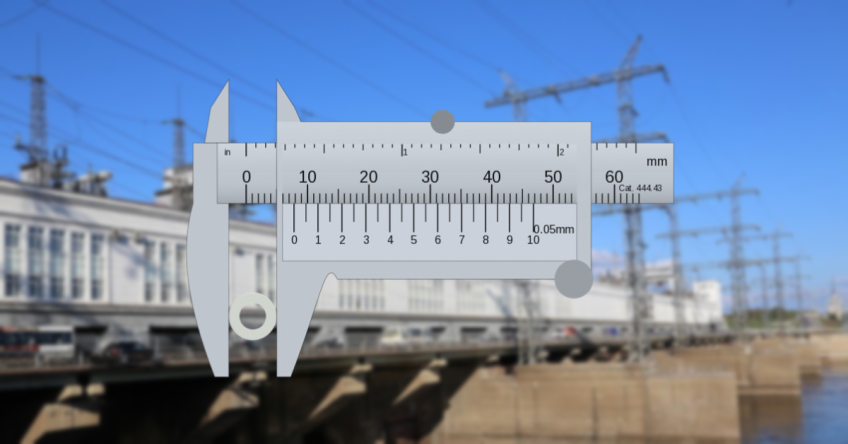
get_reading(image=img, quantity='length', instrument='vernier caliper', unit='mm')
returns 7.8 mm
